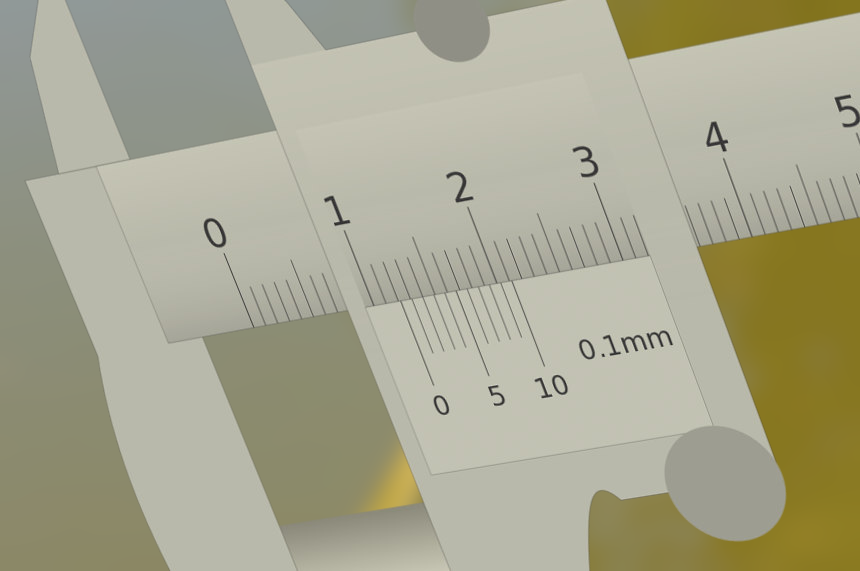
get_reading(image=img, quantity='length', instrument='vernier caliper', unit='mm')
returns 12.2 mm
